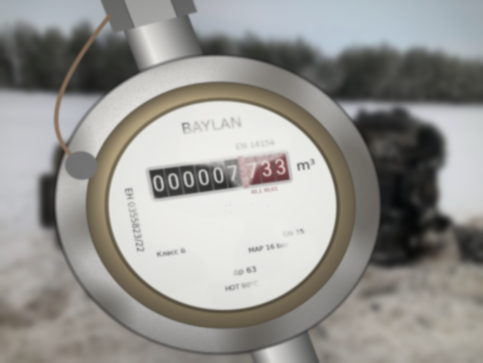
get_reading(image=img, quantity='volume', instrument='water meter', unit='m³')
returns 7.733 m³
